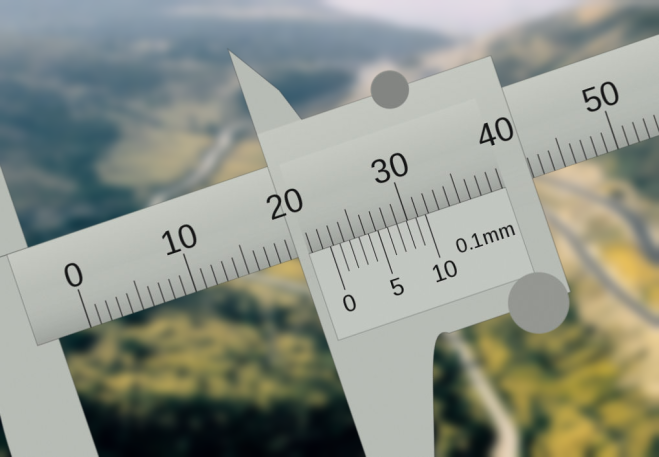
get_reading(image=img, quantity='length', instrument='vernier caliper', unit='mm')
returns 22.7 mm
